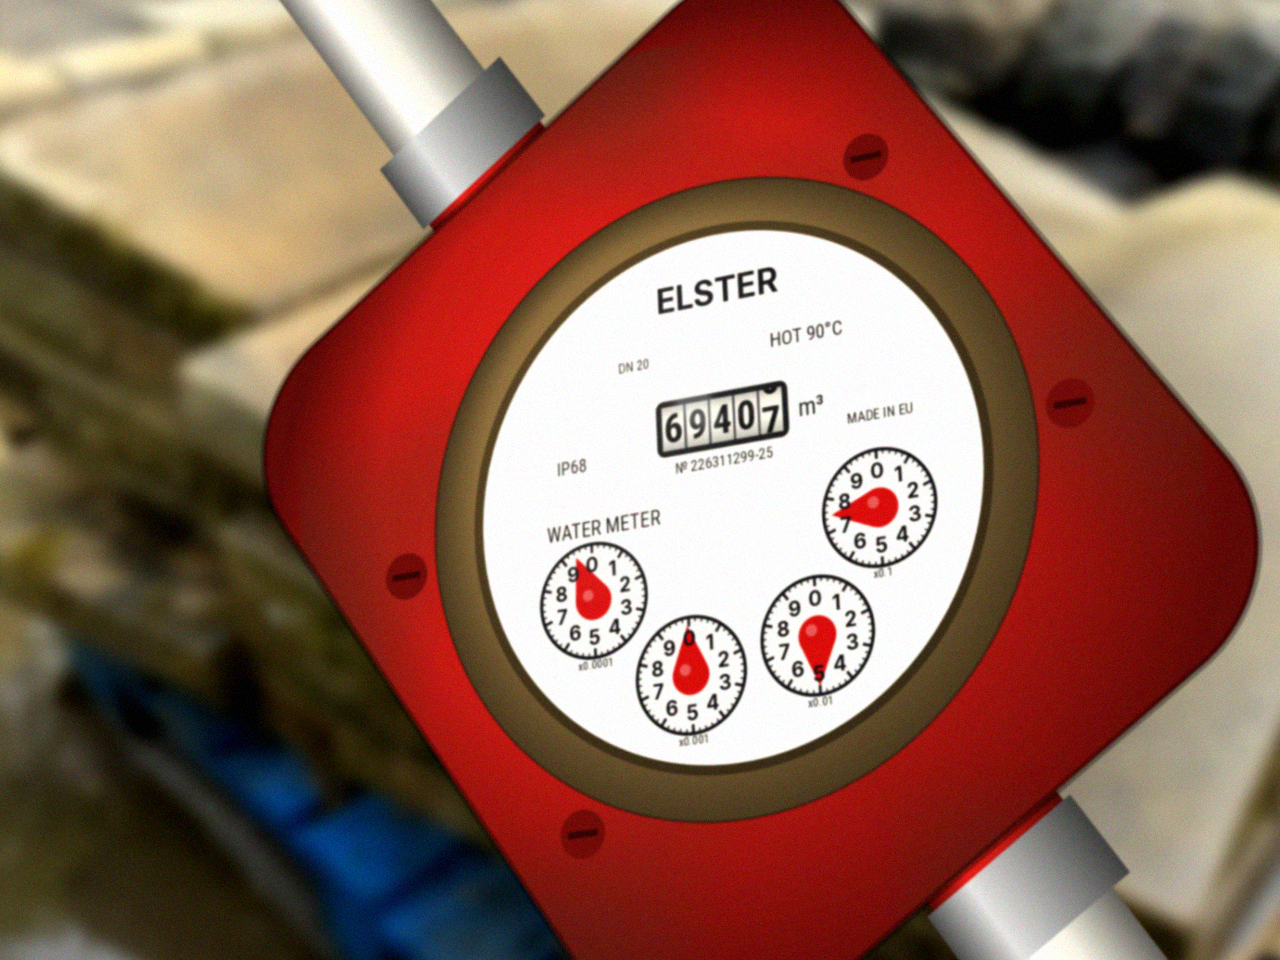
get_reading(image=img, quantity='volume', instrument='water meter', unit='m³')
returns 69406.7499 m³
